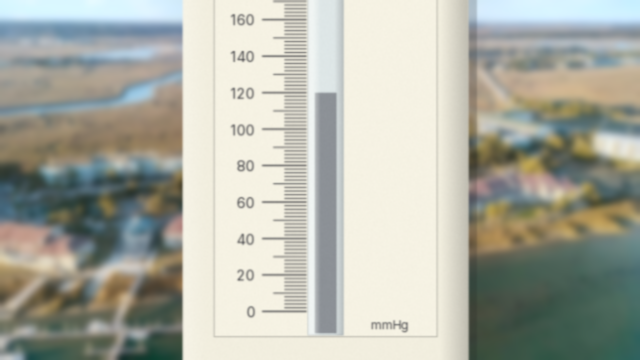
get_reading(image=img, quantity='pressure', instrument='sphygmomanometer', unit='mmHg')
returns 120 mmHg
